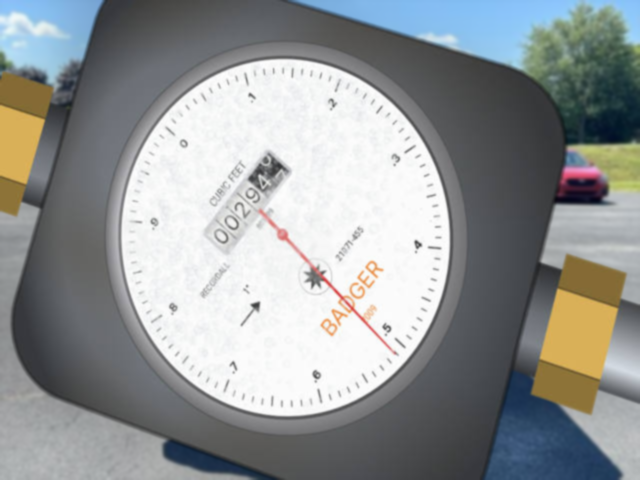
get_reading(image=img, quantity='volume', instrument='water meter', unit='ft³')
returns 2946.51 ft³
